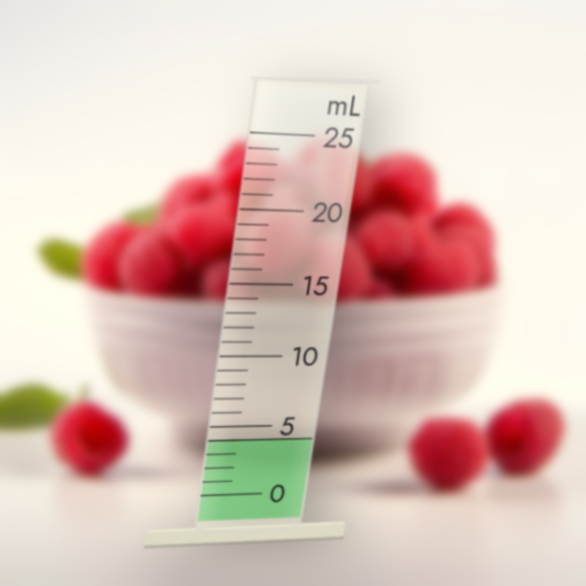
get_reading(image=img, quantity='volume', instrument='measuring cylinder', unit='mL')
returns 4 mL
